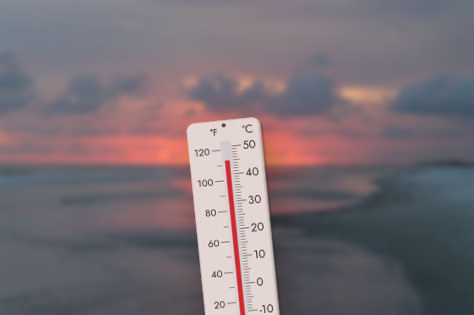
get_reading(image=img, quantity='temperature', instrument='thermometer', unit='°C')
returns 45 °C
